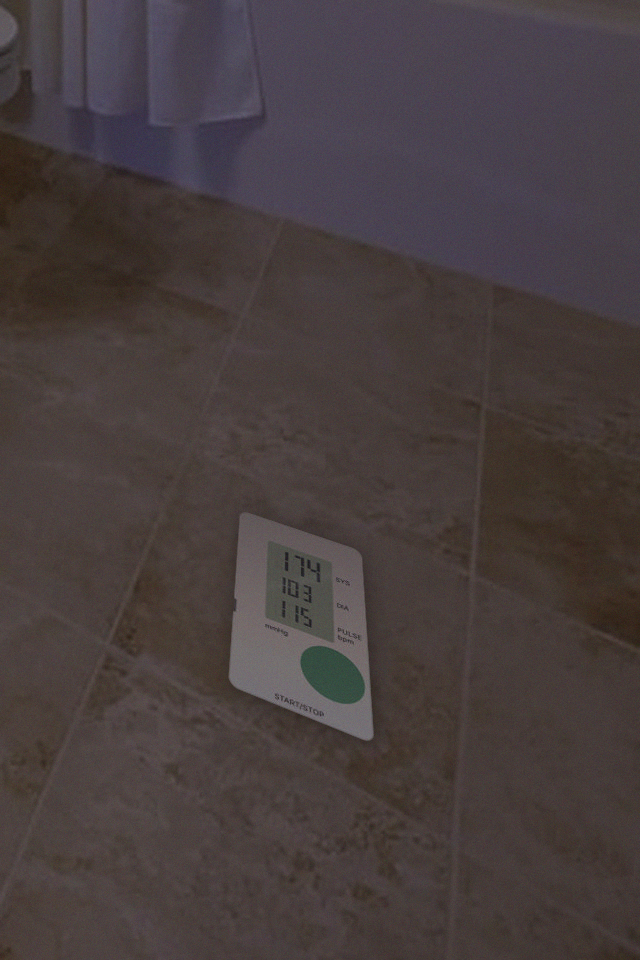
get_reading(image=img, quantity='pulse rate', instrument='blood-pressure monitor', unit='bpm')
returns 115 bpm
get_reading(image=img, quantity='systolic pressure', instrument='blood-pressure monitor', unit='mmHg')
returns 174 mmHg
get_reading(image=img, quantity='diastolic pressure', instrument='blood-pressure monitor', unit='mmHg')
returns 103 mmHg
